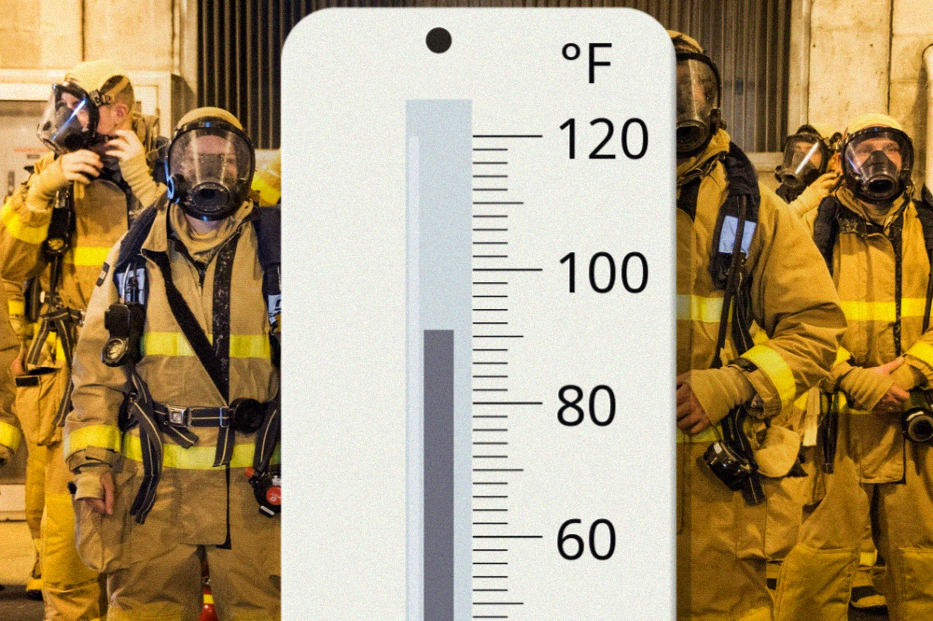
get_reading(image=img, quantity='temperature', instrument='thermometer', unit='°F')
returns 91 °F
